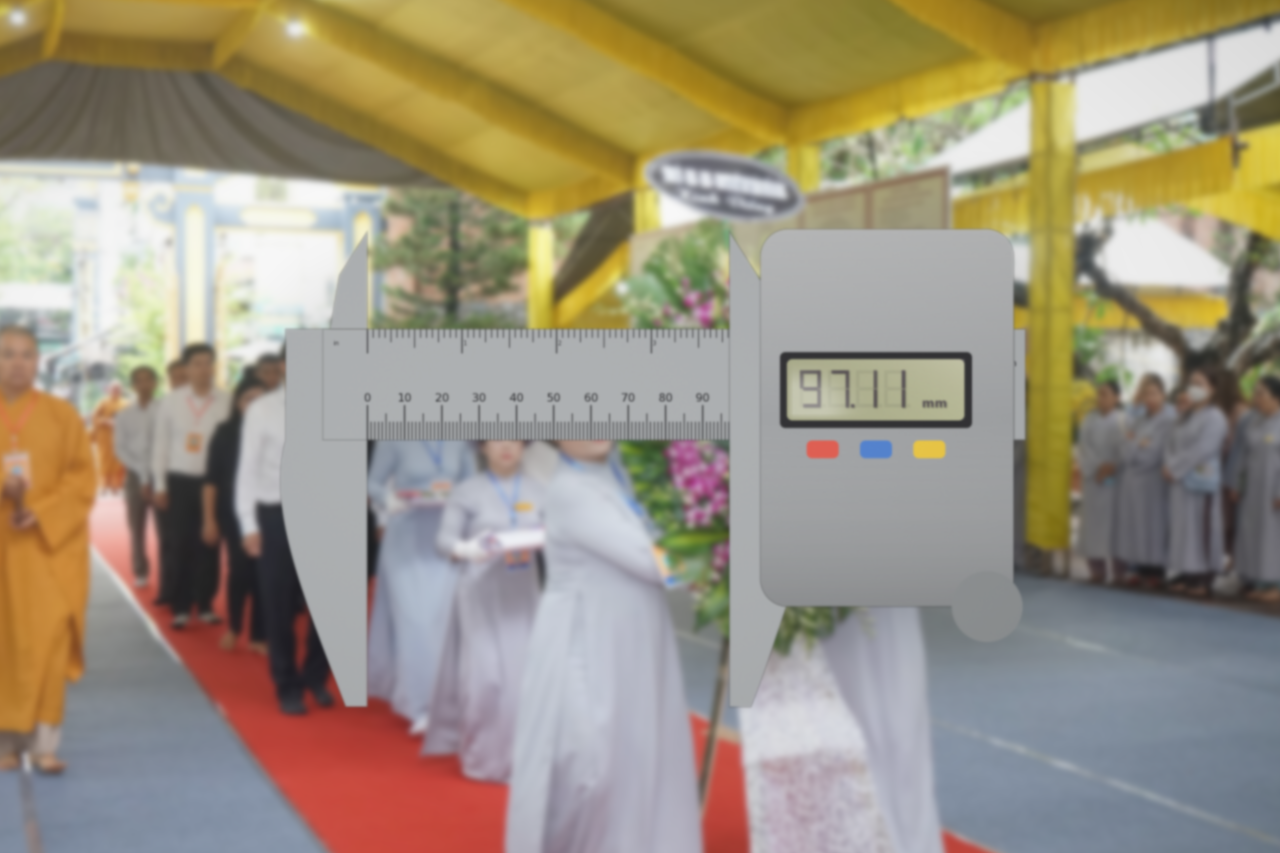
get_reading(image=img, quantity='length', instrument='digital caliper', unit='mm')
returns 97.11 mm
